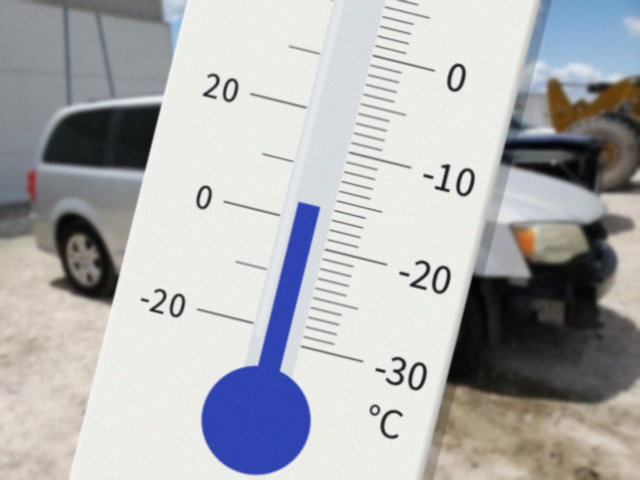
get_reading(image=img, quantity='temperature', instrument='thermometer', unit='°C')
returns -16 °C
